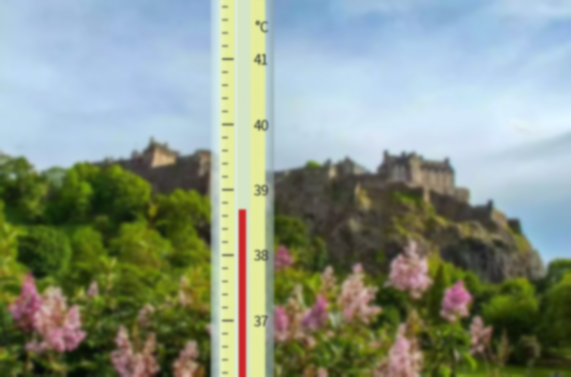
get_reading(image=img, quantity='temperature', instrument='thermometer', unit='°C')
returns 38.7 °C
